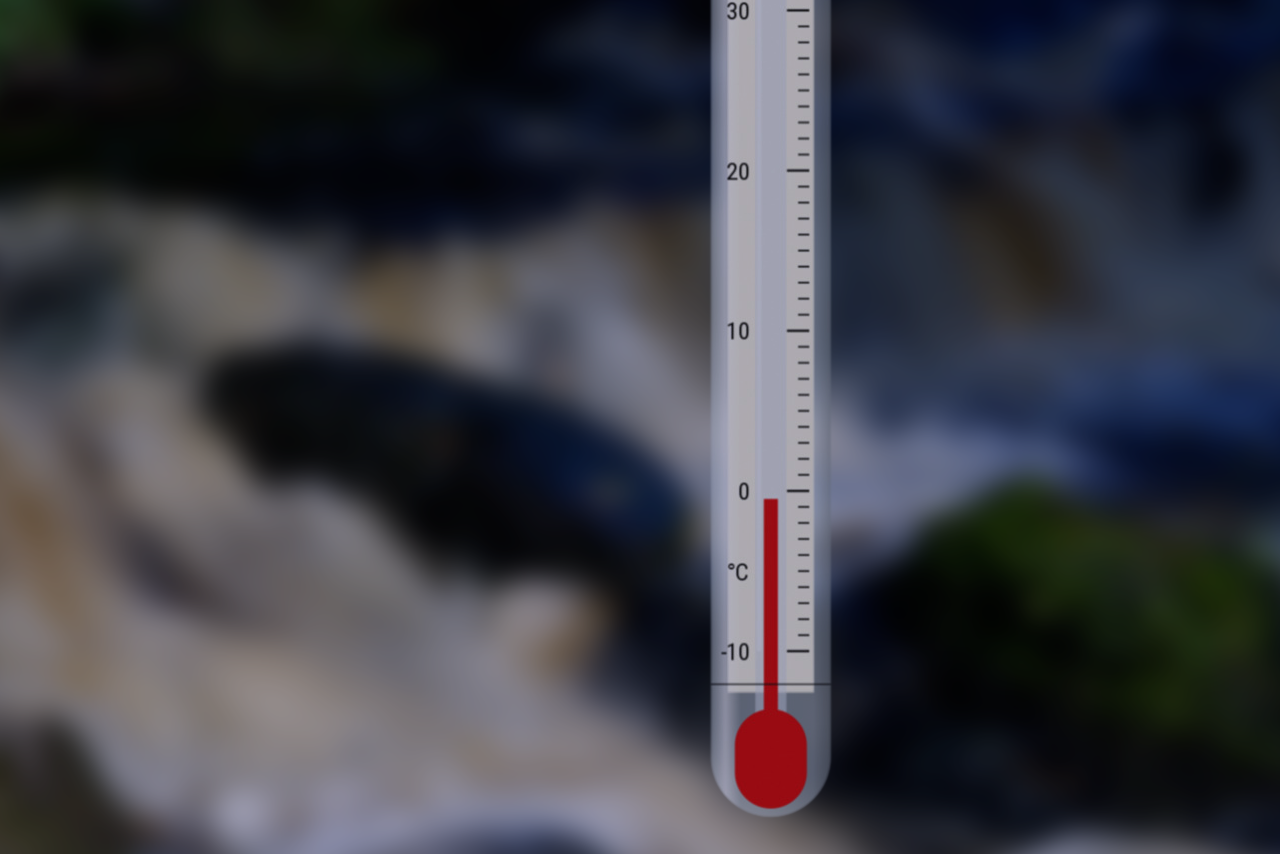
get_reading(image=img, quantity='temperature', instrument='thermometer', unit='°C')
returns -0.5 °C
